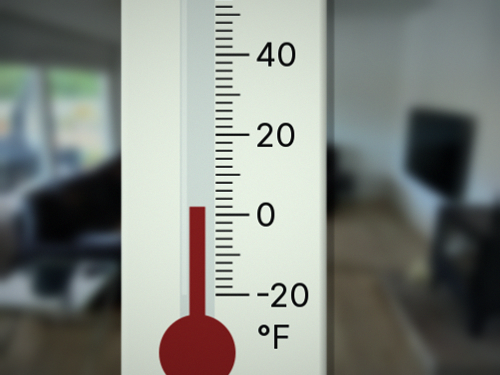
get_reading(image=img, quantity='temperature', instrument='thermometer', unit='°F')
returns 2 °F
